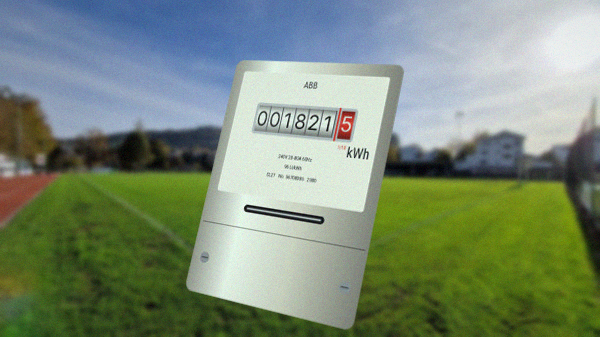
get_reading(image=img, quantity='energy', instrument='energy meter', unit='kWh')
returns 1821.5 kWh
